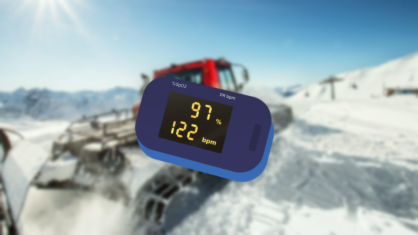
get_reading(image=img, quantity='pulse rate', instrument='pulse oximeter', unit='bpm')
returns 122 bpm
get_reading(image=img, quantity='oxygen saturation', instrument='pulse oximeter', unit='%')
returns 97 %
